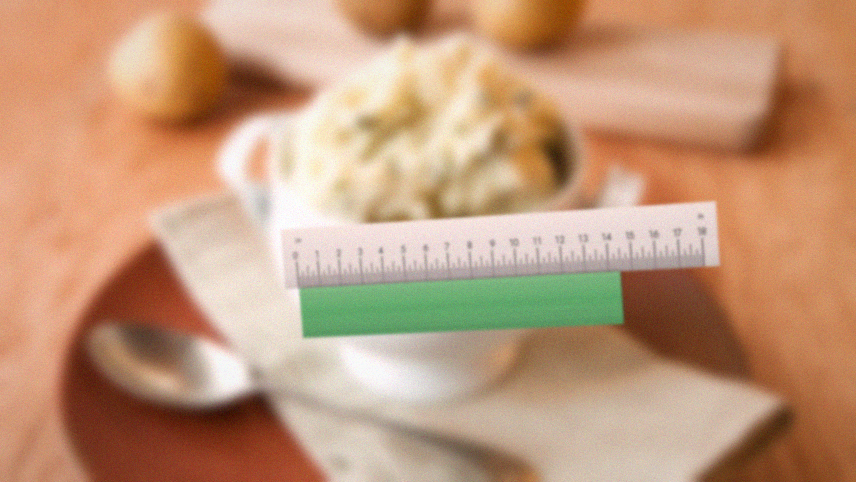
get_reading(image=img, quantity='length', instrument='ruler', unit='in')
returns 14.5 in
